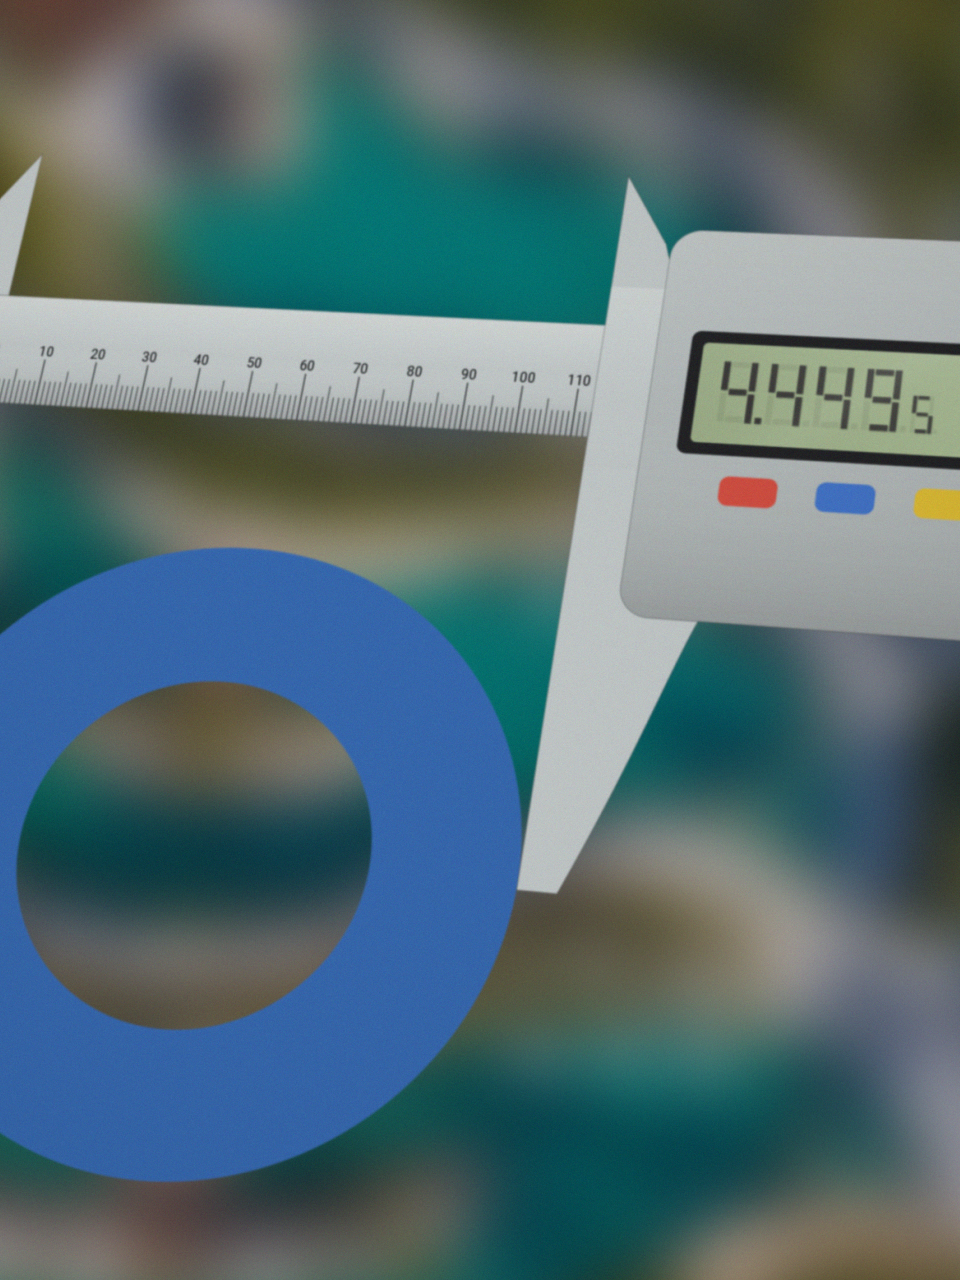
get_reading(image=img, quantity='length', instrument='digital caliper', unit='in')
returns 4.4495 in
